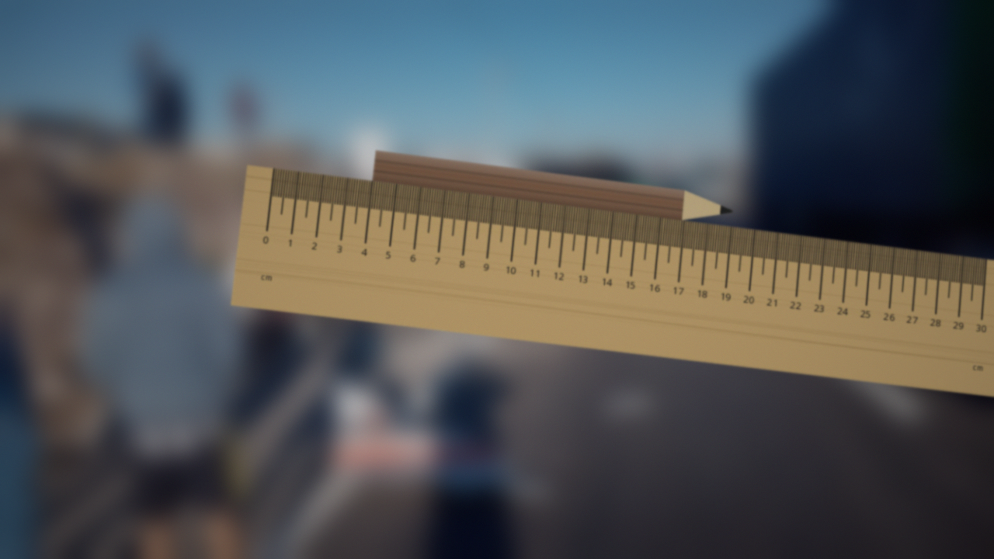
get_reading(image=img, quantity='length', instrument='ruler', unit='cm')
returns 15 cm
